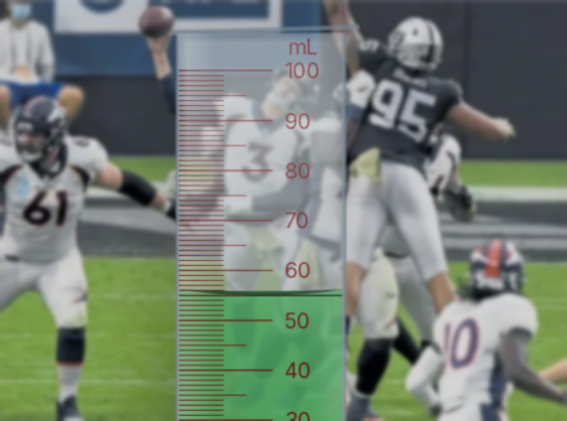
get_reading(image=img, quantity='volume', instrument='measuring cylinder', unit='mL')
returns 55 mL
